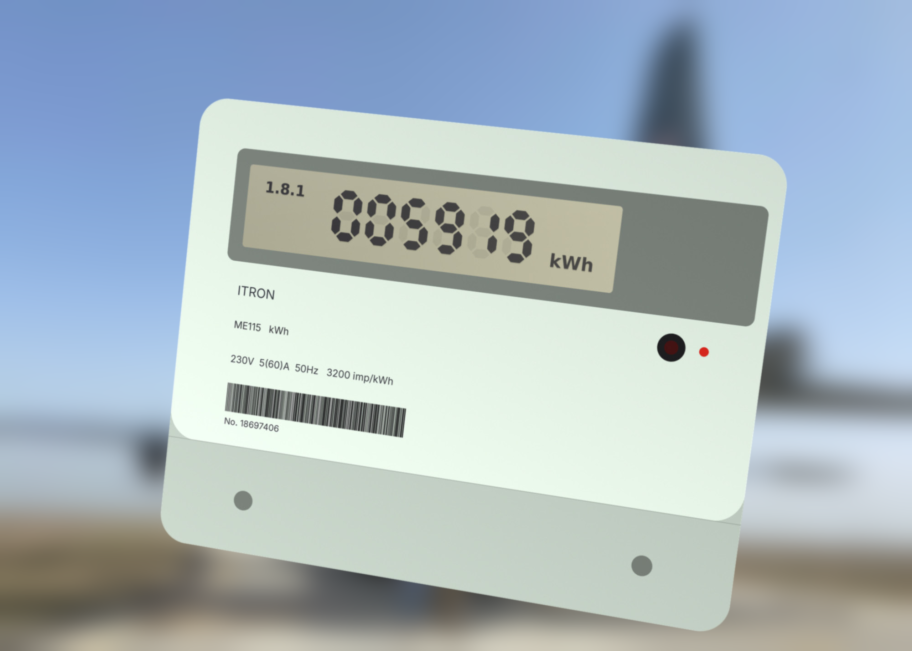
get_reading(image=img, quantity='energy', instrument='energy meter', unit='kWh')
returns 5919 kWh
